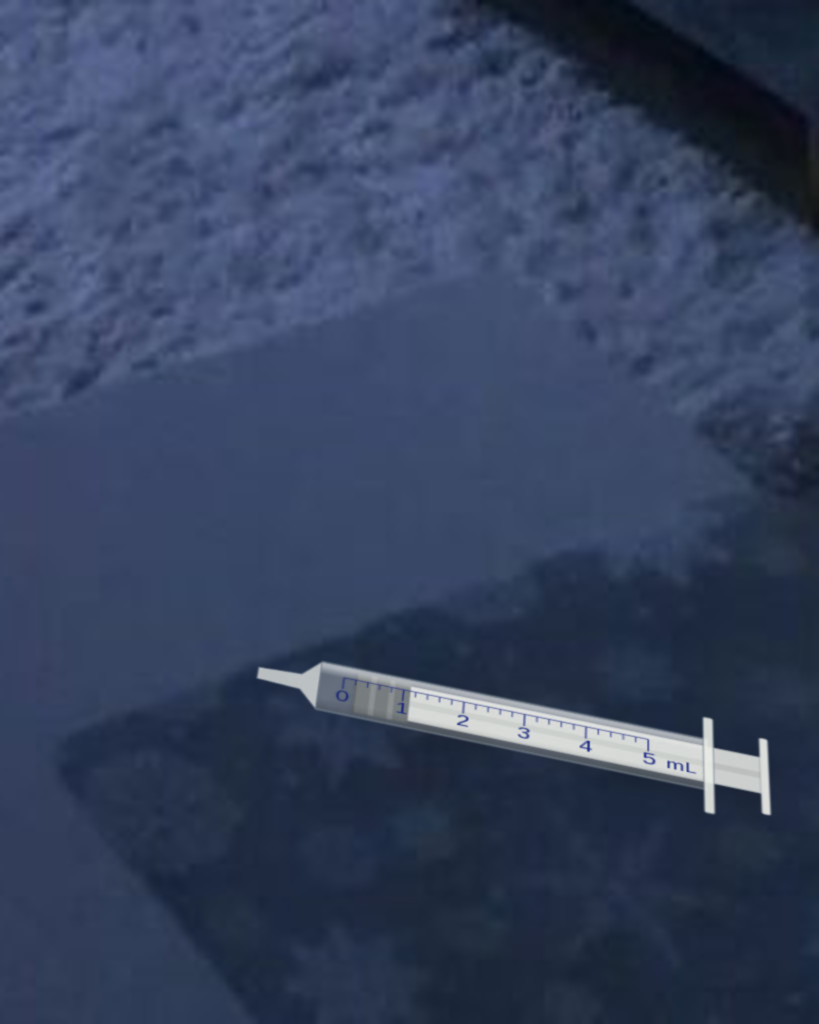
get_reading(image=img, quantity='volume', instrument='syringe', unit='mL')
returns 0.2 mL
